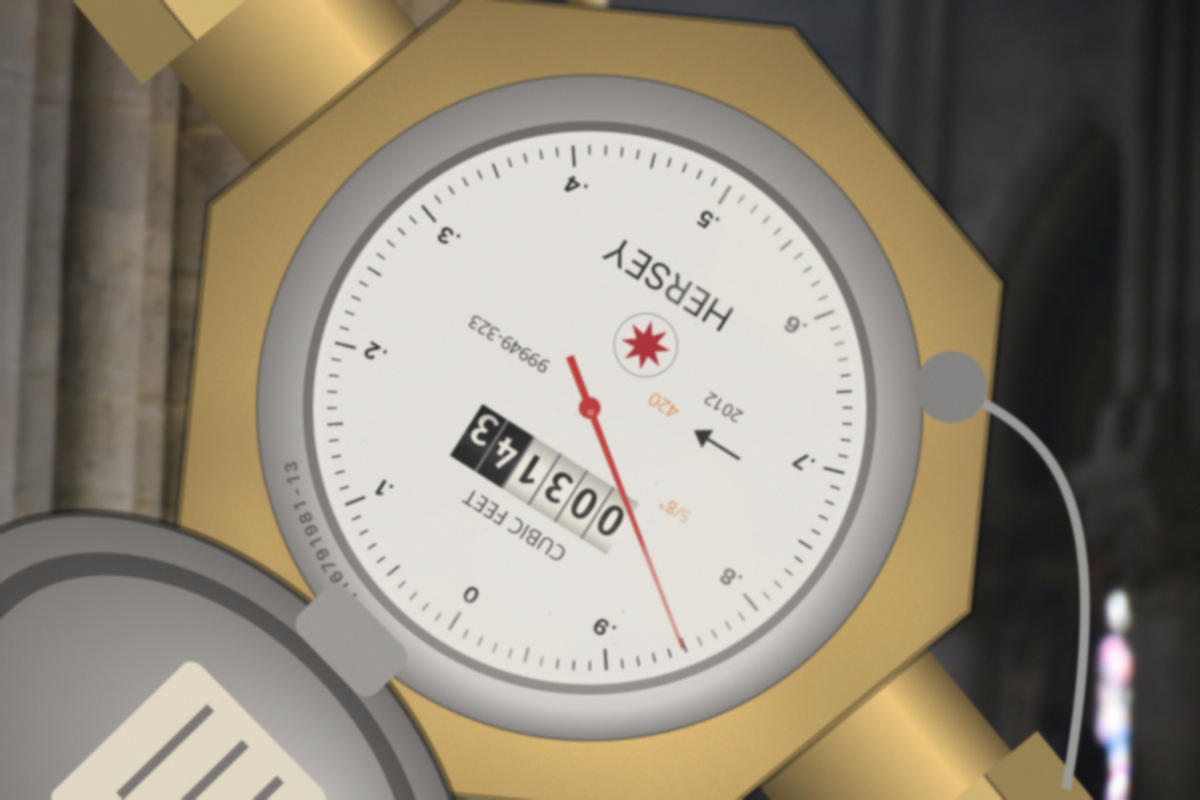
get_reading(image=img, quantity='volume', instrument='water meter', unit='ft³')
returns 3142.85 ft³
